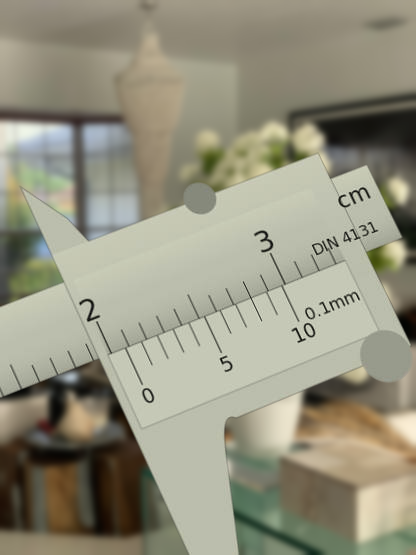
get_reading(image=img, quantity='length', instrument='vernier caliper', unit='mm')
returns 20.8 mm
